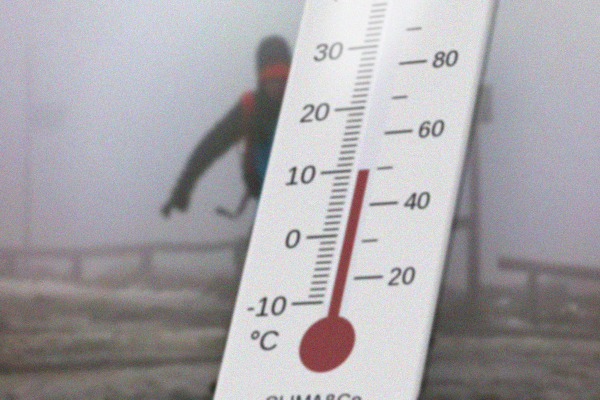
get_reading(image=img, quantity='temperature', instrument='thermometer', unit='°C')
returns 10 °C
